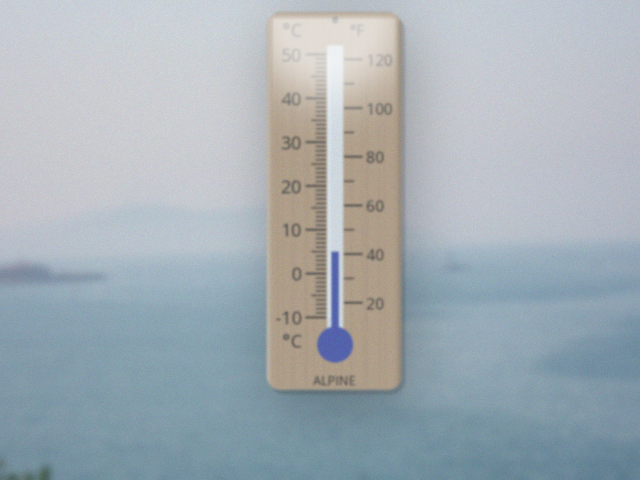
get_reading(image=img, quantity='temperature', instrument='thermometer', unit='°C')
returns 5 °C
